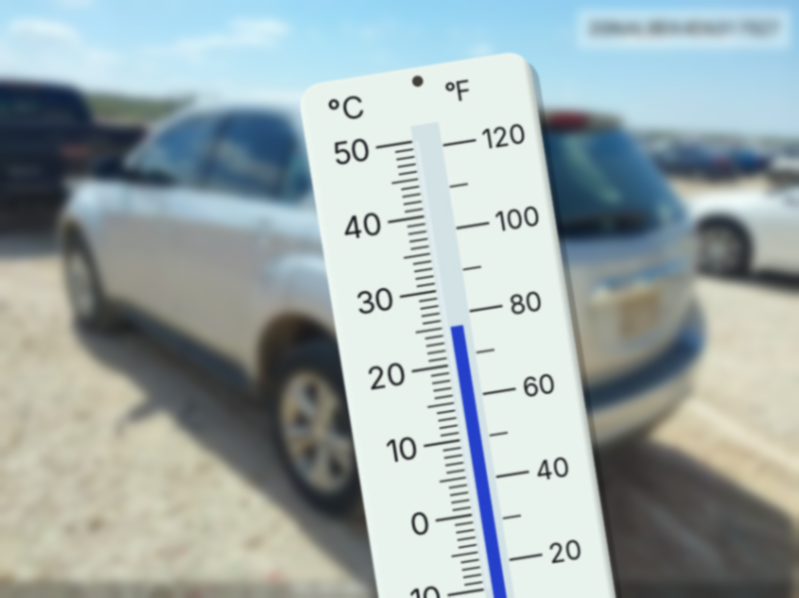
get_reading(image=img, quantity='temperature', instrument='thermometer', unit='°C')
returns 25 °C
